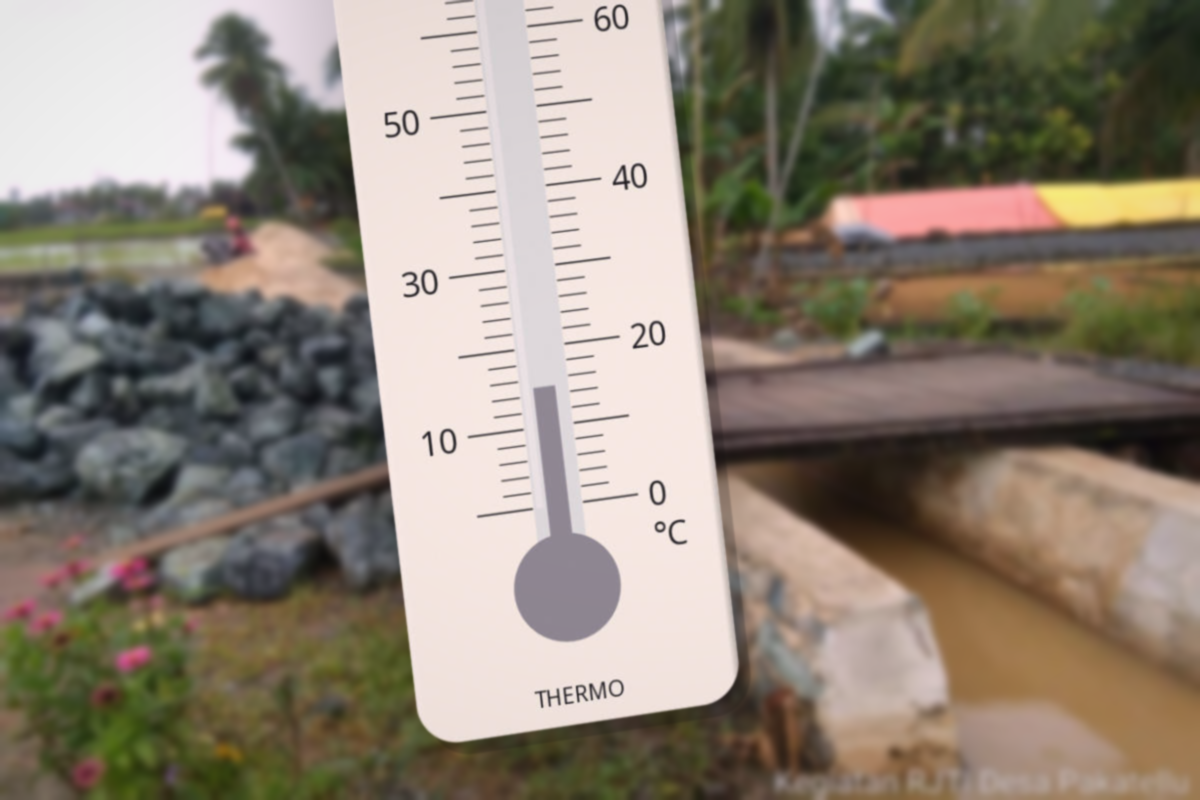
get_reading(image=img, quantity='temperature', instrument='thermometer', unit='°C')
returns 15 °C
